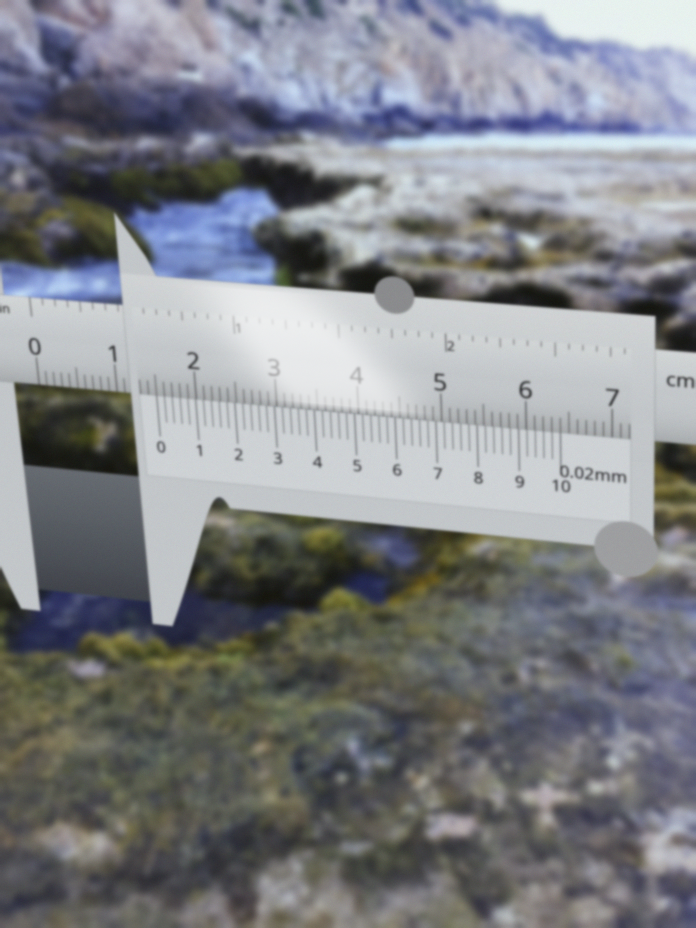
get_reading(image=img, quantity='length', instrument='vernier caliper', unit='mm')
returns 15.0 mm
